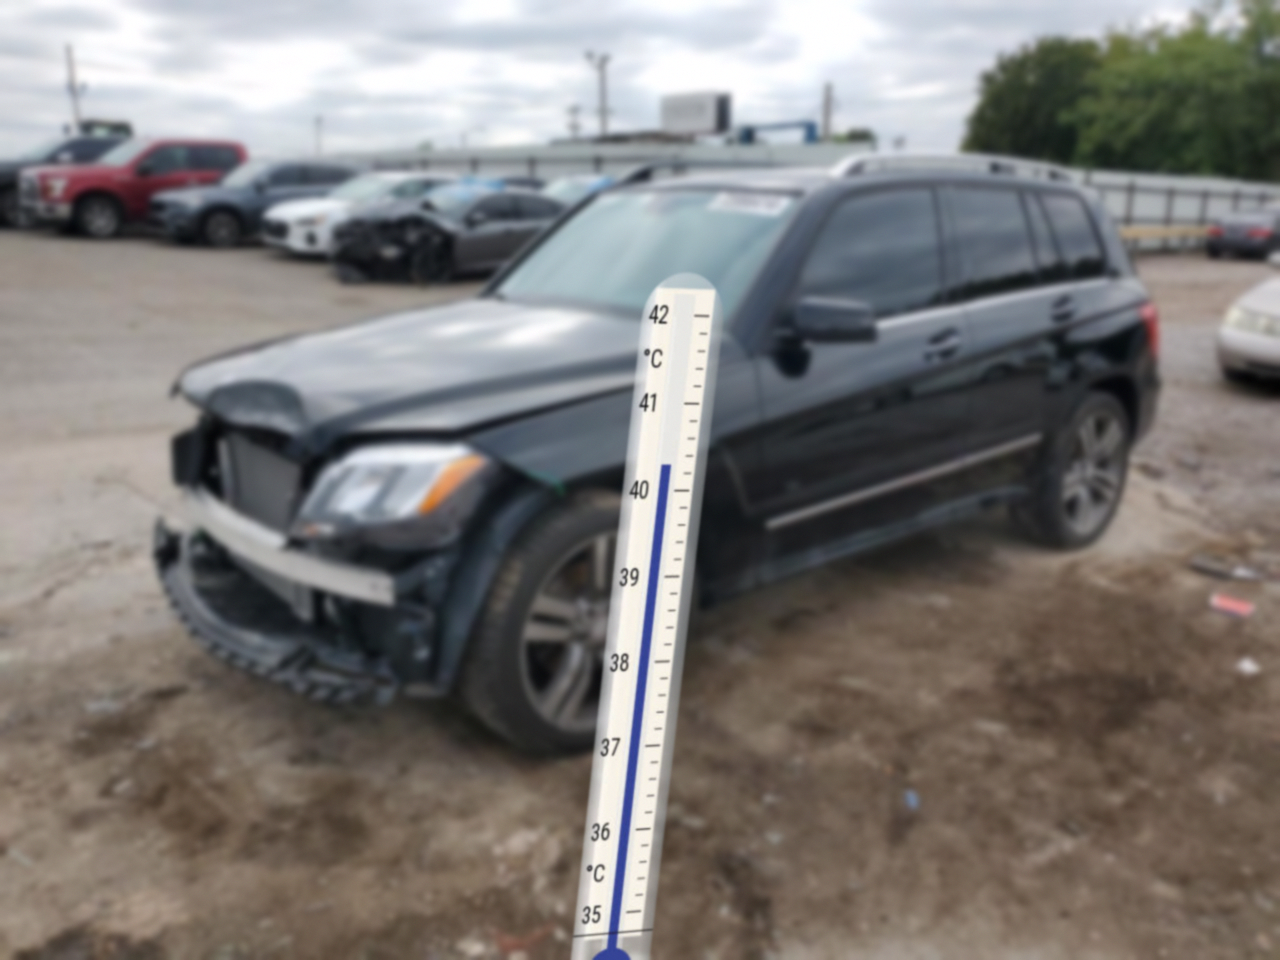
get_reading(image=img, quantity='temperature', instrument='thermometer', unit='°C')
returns 40.3 °C
